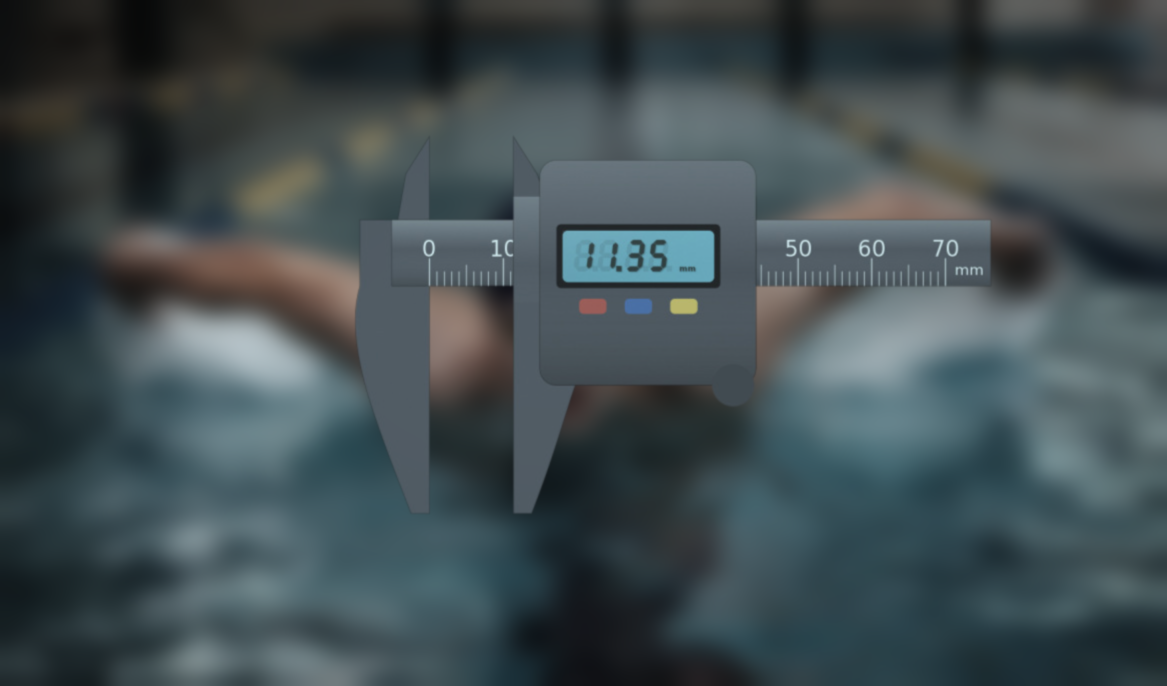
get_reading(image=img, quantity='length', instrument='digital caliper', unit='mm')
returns 11.35 mm
